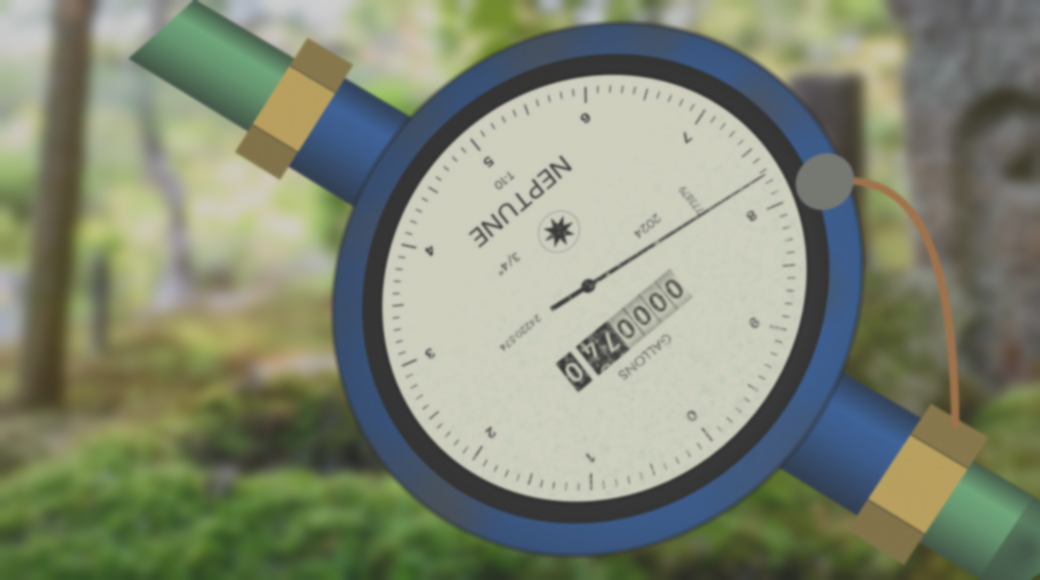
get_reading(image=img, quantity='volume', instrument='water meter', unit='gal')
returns 737.7 gal
